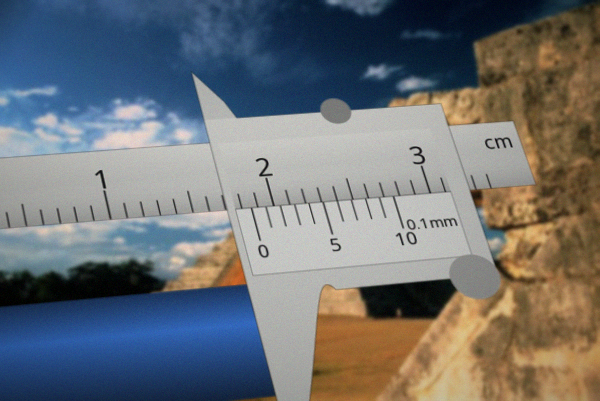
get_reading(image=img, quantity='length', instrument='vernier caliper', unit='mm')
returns 18.6 mm
